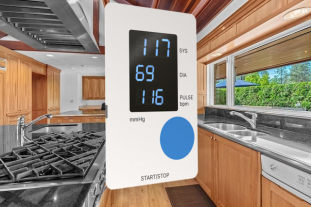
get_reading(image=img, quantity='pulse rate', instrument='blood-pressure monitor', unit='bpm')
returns 116 bpm
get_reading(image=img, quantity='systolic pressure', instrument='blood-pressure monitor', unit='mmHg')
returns 117 mmHg
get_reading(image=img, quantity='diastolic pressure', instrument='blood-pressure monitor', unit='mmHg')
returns 69 mmHg
